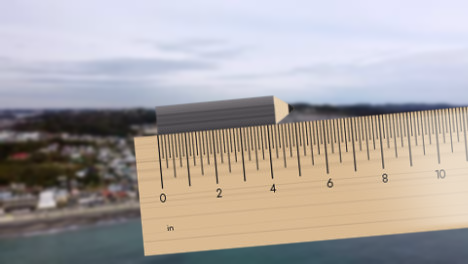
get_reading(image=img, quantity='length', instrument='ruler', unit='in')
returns 5 in
